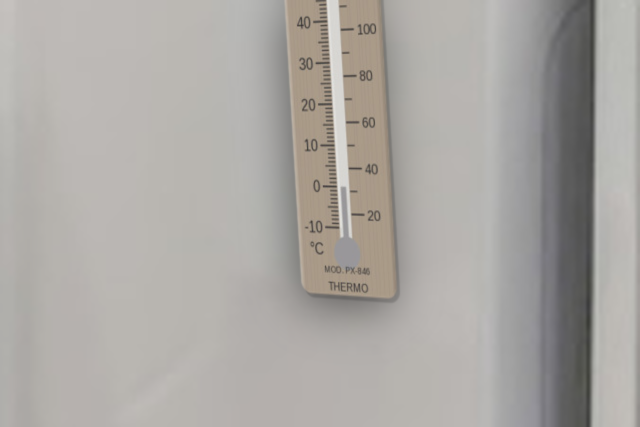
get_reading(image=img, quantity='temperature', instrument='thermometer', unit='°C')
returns 0 °C
